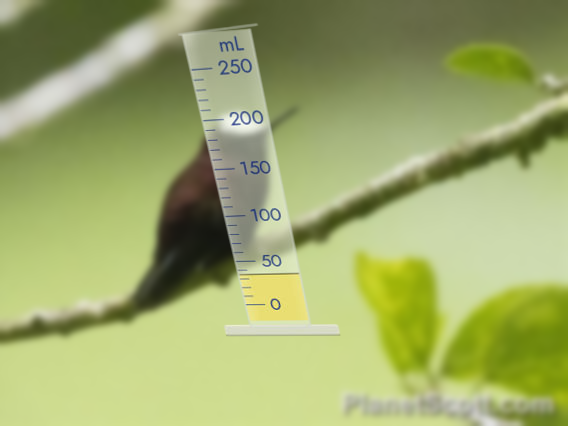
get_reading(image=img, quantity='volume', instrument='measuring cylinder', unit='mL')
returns 35 mL
